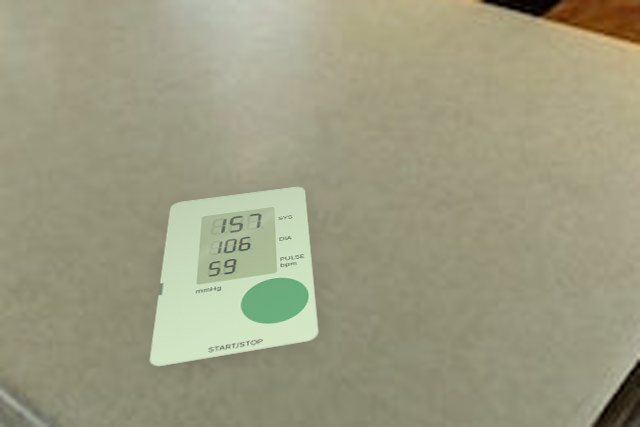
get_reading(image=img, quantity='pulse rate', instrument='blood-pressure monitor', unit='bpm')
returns 59 bpm
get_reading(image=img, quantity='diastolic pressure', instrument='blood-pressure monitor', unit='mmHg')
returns 106 mmHg
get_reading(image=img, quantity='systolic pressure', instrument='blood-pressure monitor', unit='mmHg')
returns 157 mmHg
